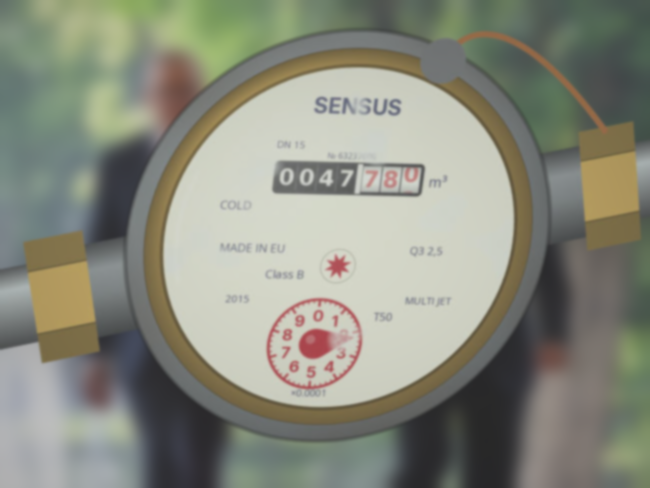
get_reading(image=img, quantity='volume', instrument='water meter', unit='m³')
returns 47.7802 m³
